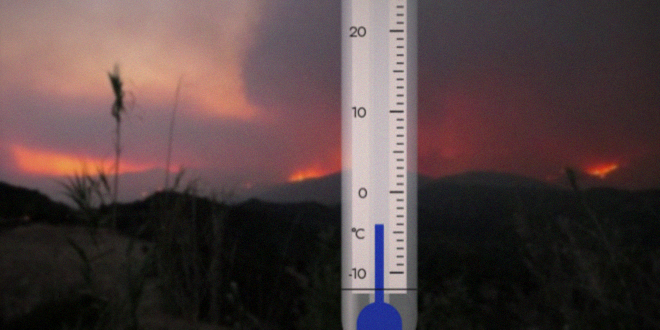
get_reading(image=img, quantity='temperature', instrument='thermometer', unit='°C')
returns -4 °C
